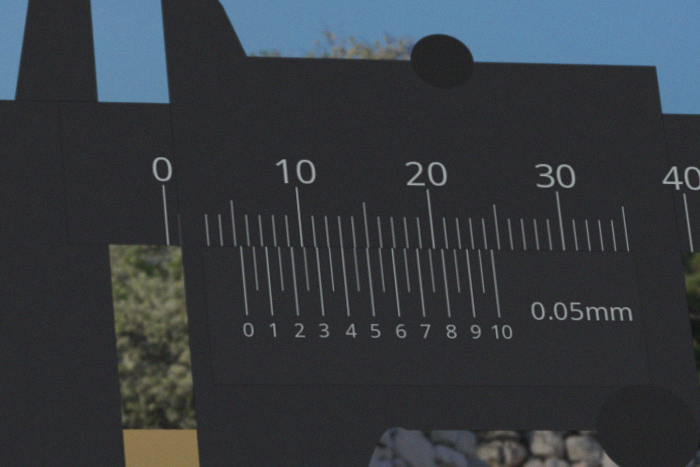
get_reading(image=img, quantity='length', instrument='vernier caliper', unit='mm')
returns 5.4 mm
